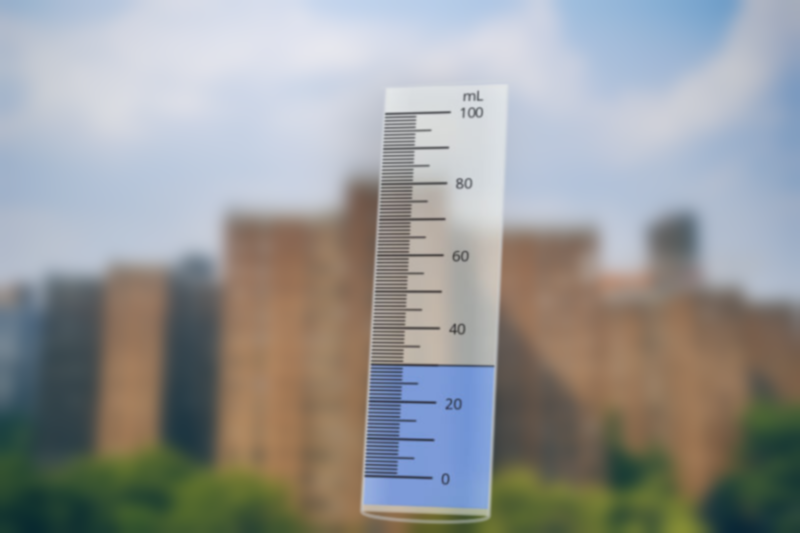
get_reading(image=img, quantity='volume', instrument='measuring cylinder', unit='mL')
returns 30 mL
